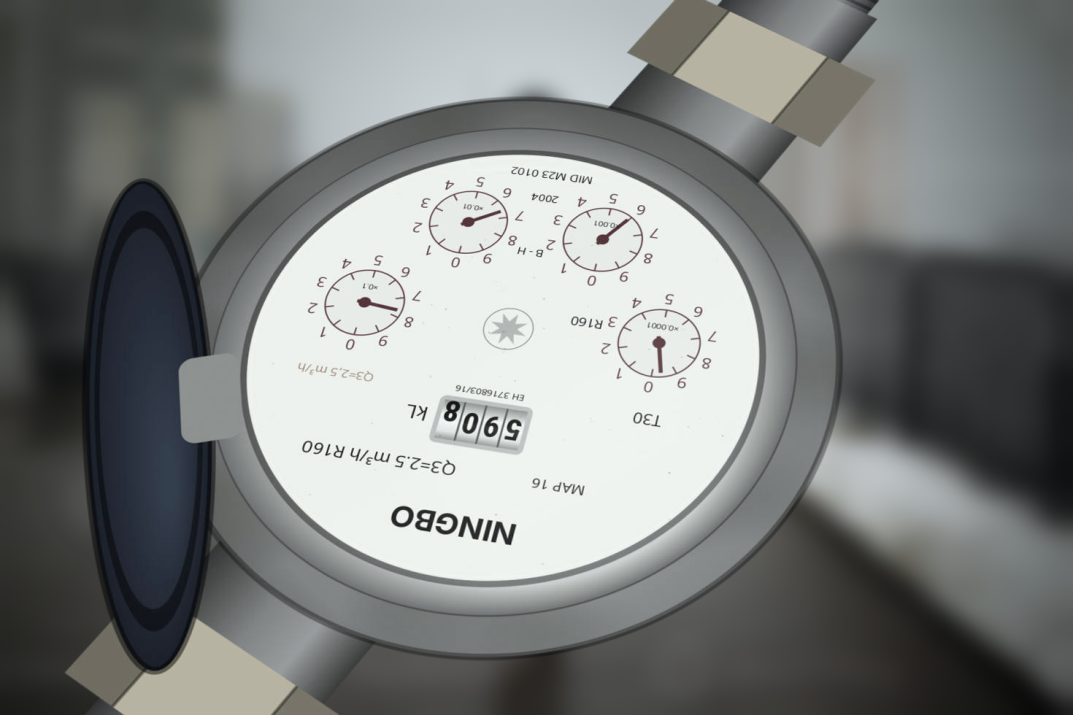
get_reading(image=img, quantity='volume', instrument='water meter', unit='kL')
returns 5907.7659 kL
